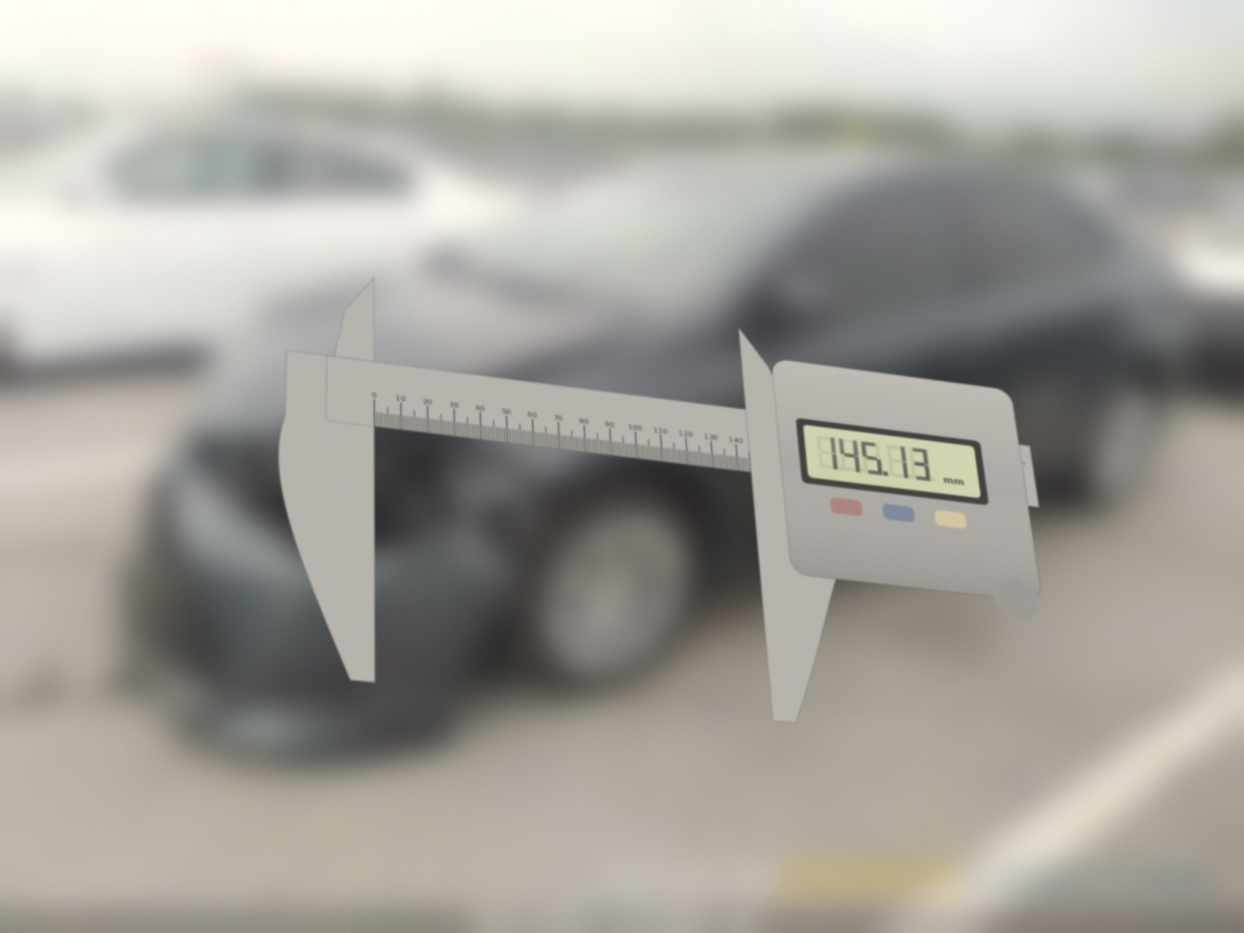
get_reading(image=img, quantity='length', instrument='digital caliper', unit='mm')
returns 145.13 mm
